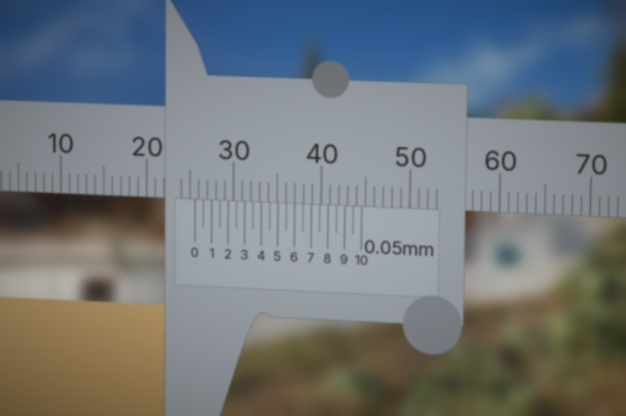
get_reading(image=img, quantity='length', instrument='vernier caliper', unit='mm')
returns 25.6 mm
